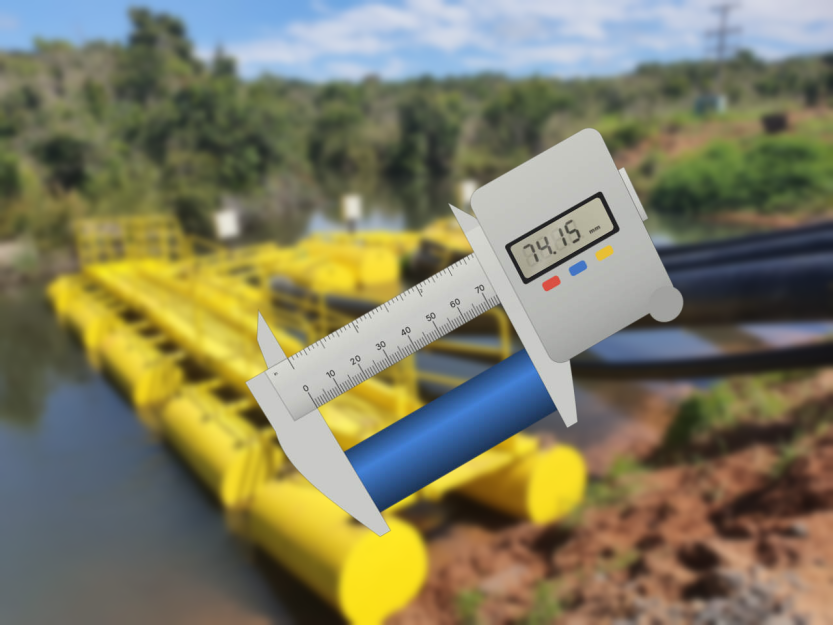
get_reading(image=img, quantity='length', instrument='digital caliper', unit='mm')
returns 74.15 mm
